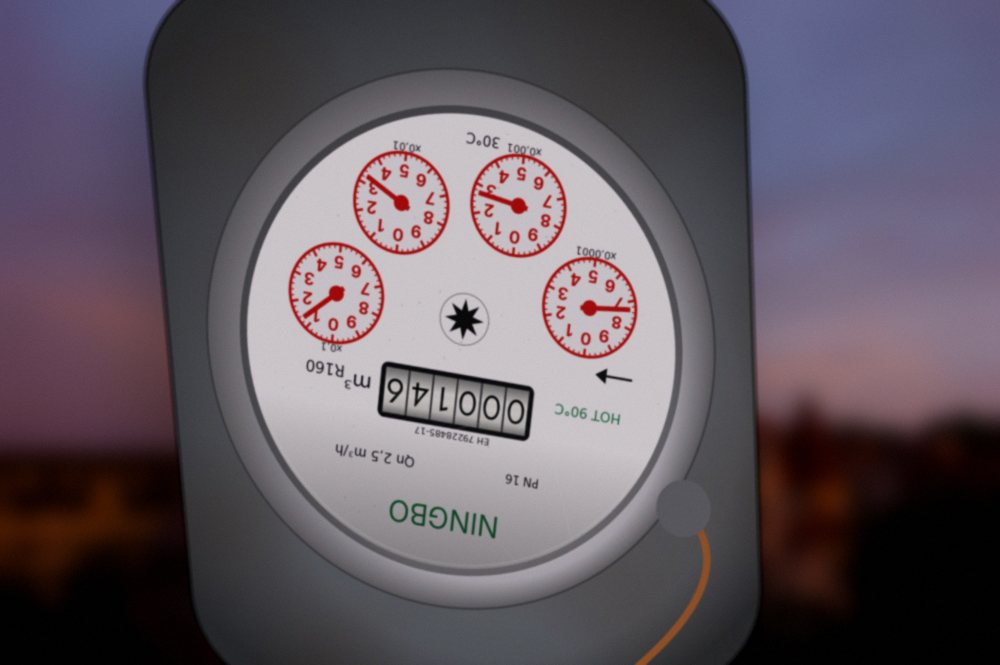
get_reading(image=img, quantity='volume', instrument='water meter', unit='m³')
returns 146.1327 m³
